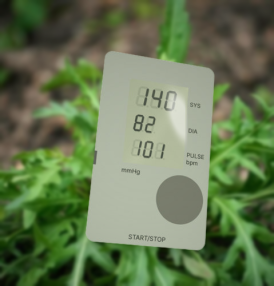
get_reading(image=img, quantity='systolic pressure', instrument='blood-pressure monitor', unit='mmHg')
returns 140 mmHg
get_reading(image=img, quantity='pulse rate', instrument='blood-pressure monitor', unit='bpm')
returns 101 bpm
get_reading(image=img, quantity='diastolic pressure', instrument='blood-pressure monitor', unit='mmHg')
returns 82 mmHg
